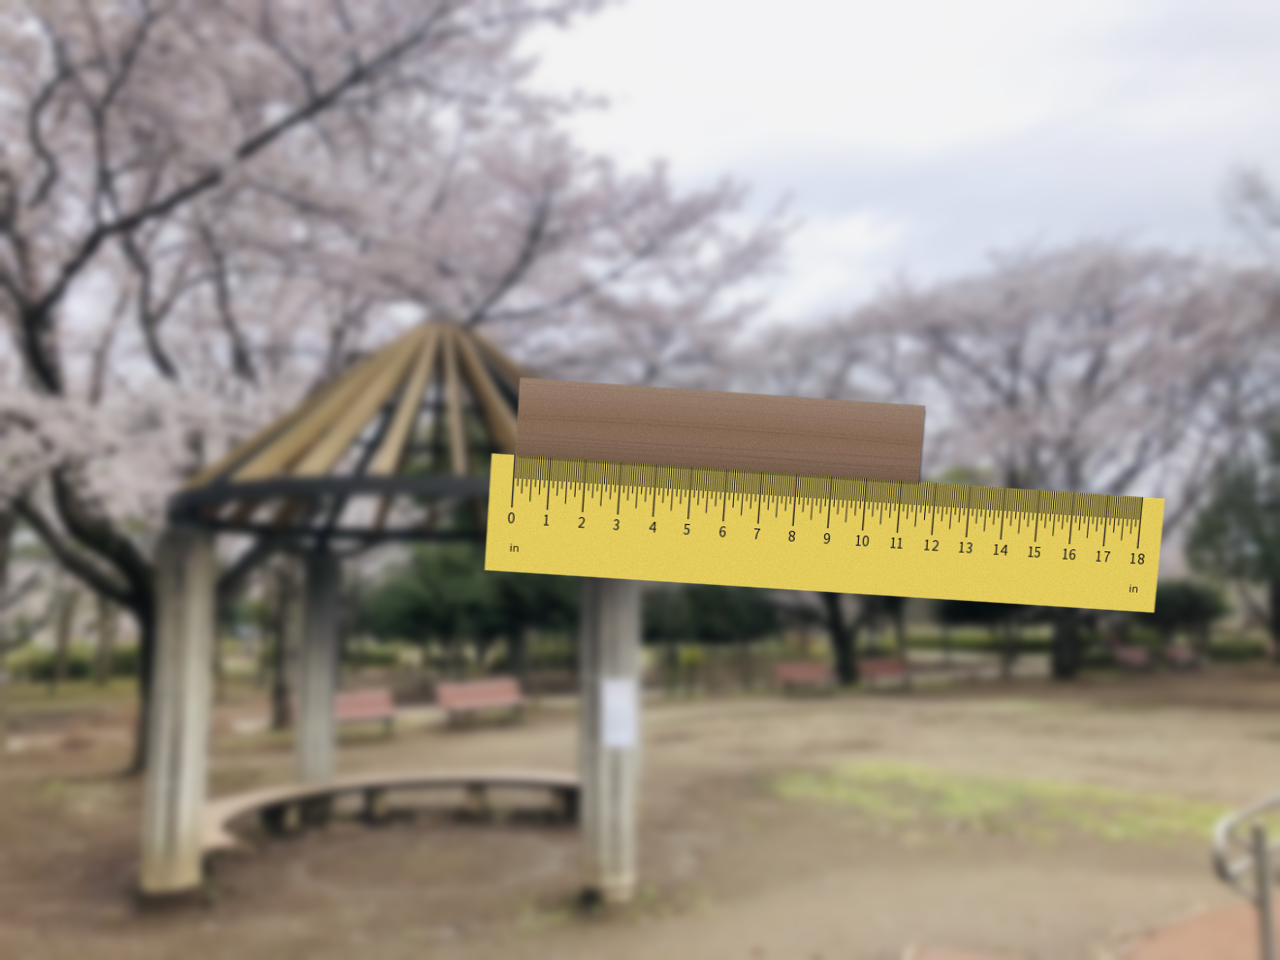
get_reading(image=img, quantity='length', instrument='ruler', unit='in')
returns 11.5 in
